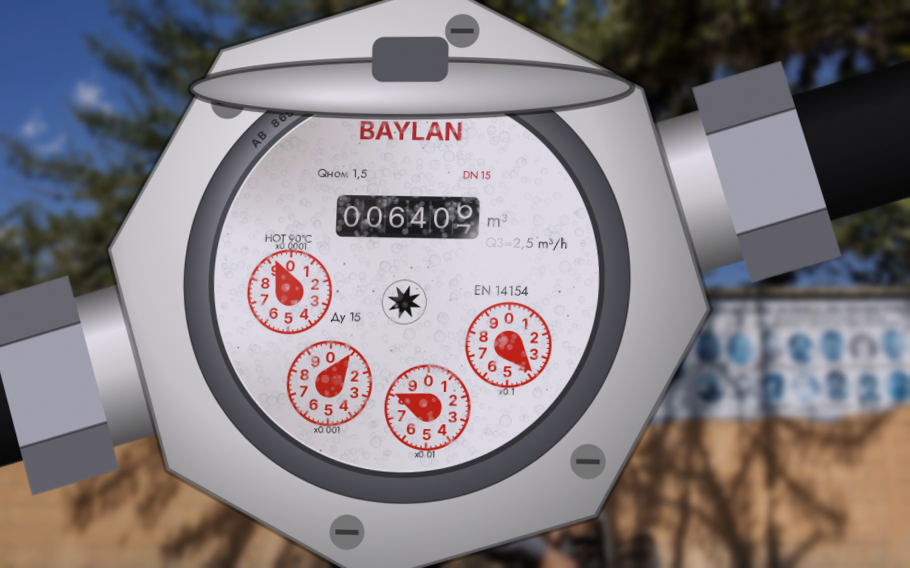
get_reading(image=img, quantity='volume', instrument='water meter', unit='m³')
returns 6406.3809 m³
